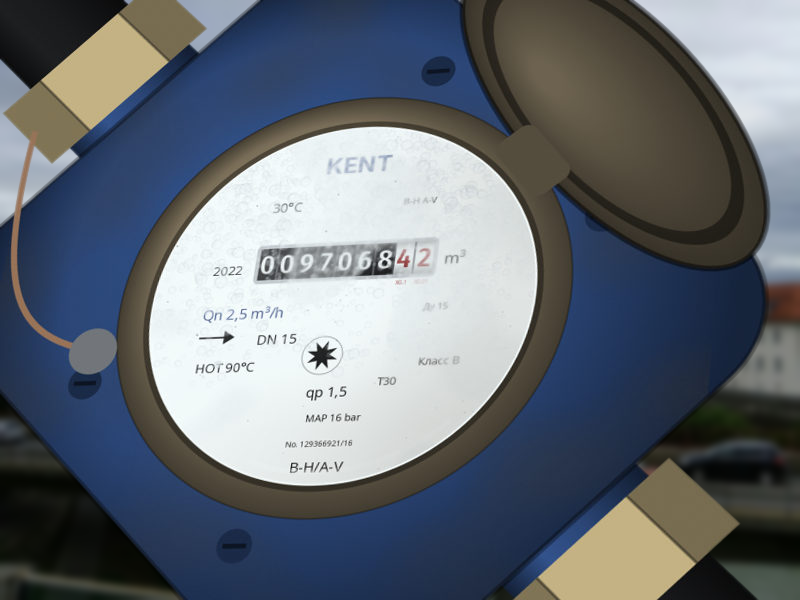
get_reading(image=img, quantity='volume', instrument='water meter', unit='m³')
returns 97068.42 m³
